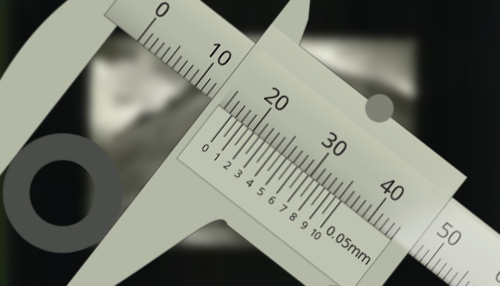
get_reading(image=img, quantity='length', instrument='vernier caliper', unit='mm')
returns 16.4 mm
